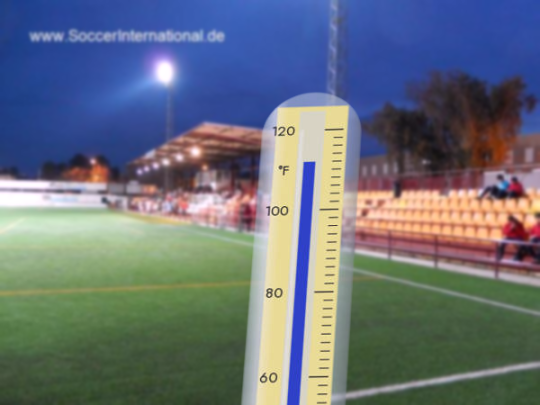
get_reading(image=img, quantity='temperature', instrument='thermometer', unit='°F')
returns 112 °F
